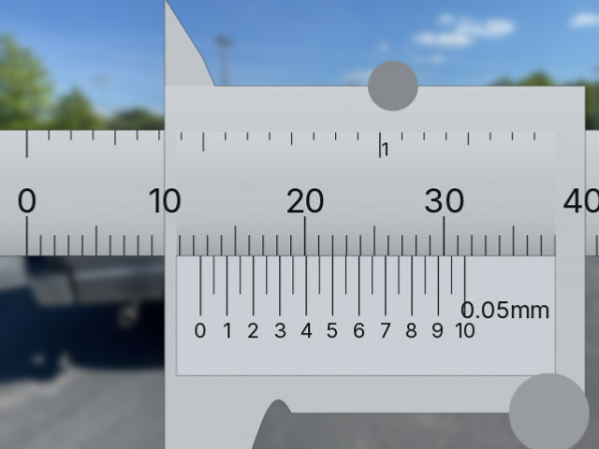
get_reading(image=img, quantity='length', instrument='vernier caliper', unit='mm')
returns 12.5 mm
